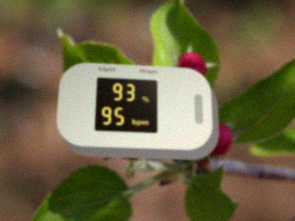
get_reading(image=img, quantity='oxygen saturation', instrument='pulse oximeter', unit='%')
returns 93 %
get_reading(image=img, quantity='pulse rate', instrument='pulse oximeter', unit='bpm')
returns 95 bpm
